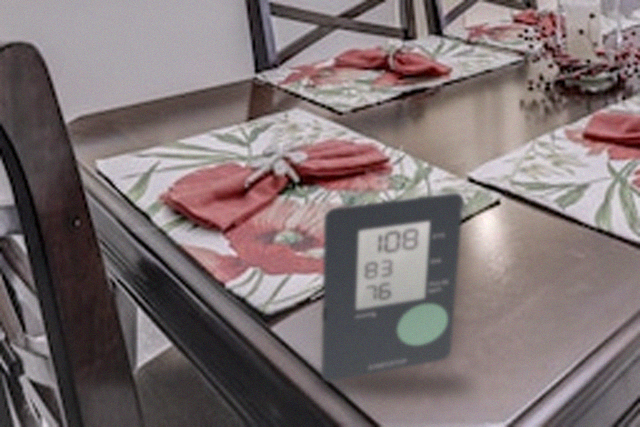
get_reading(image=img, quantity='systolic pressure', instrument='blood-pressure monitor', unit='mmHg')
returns 108 mmHg
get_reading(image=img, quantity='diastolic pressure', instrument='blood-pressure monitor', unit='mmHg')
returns 83 mmHg
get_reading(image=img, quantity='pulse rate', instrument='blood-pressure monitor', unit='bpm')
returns 76 bpm
